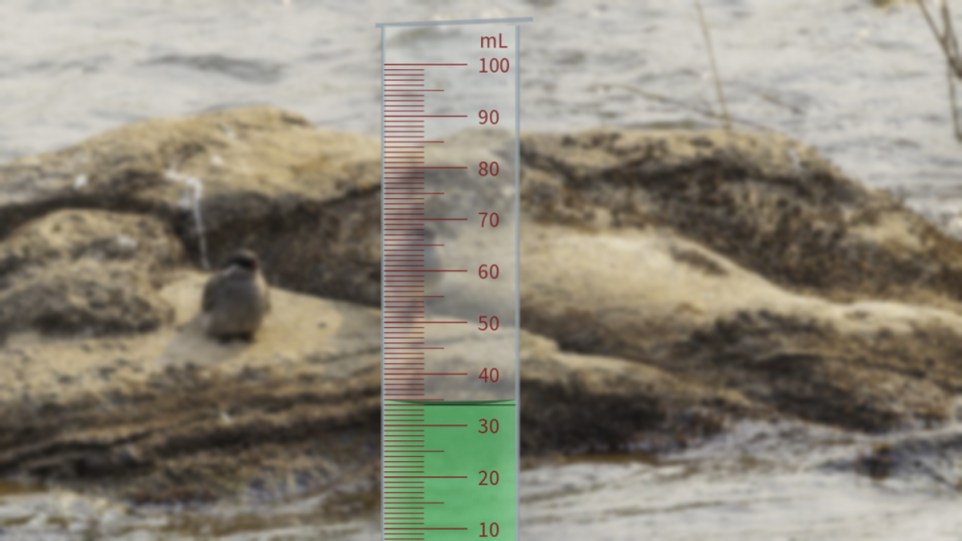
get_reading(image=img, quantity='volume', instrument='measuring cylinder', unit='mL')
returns 34 mL
